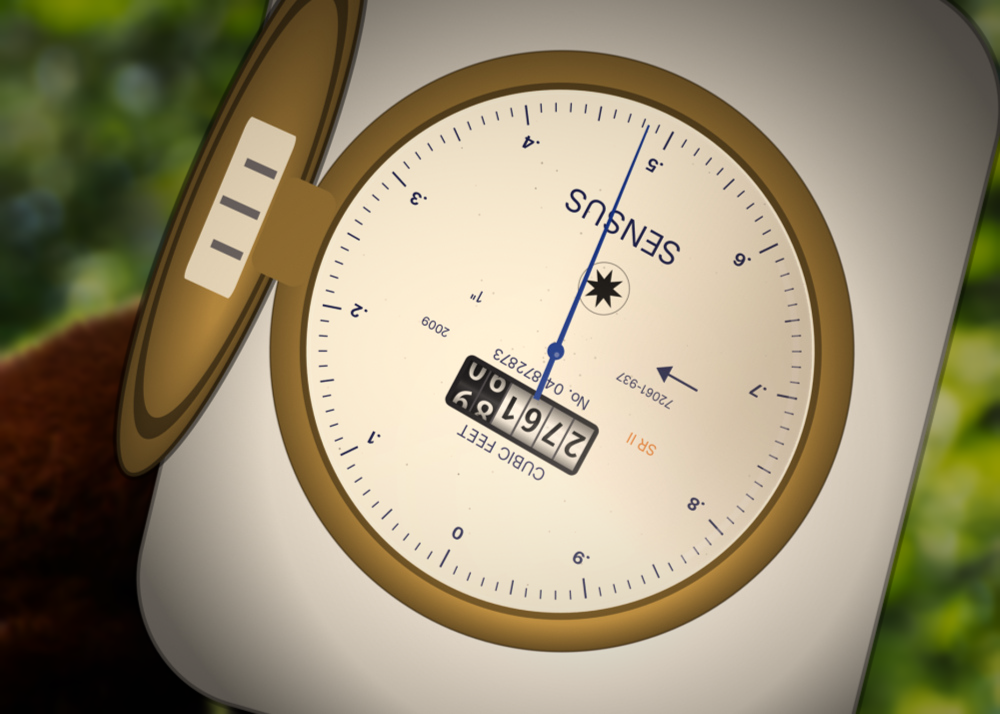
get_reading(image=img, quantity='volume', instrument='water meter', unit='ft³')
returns 276189.48 ft³
